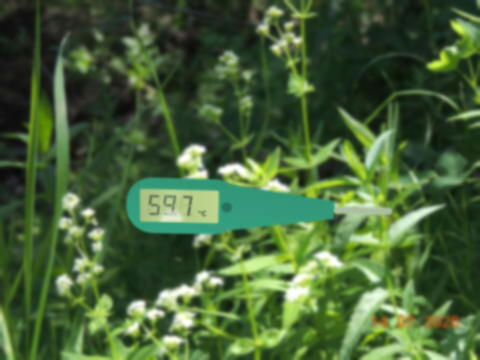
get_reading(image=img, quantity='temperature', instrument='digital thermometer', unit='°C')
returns 59.7 °C
